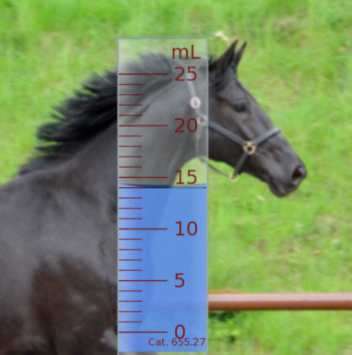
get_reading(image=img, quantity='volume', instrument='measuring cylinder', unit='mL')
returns 14 mL
